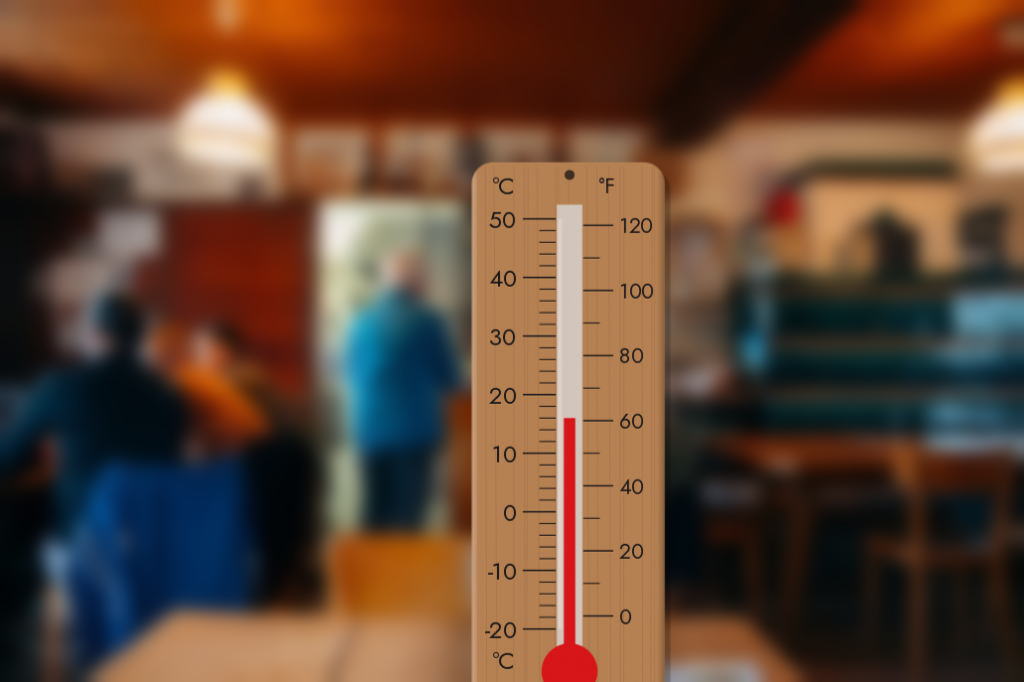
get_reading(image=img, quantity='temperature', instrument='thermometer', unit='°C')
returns 16 °C
